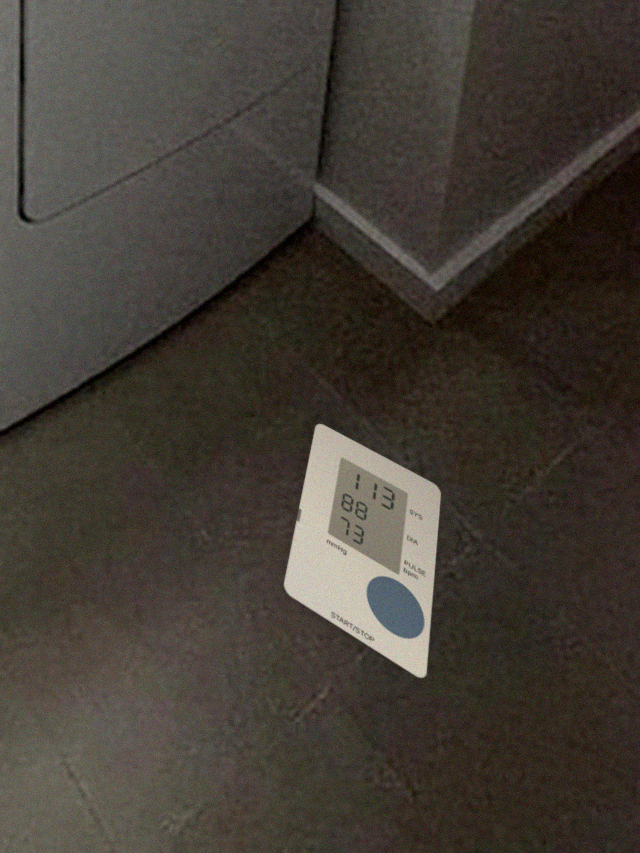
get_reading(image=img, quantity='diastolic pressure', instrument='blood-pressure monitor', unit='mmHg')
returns 88 mmHg
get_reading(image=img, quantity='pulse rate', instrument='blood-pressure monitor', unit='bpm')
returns 73 bpm
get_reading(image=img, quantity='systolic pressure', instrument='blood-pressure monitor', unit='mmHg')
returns 113 mmHg
